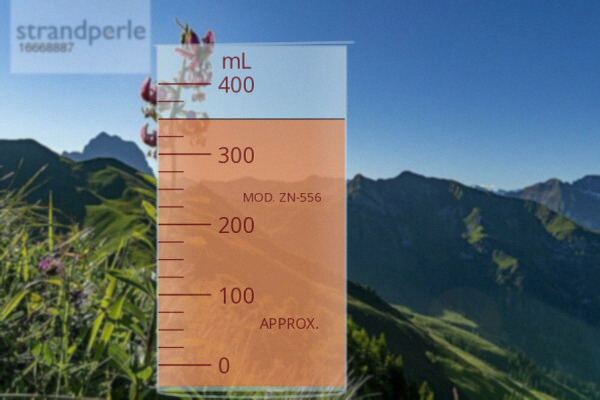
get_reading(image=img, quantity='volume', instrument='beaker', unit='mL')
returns 350 mL
